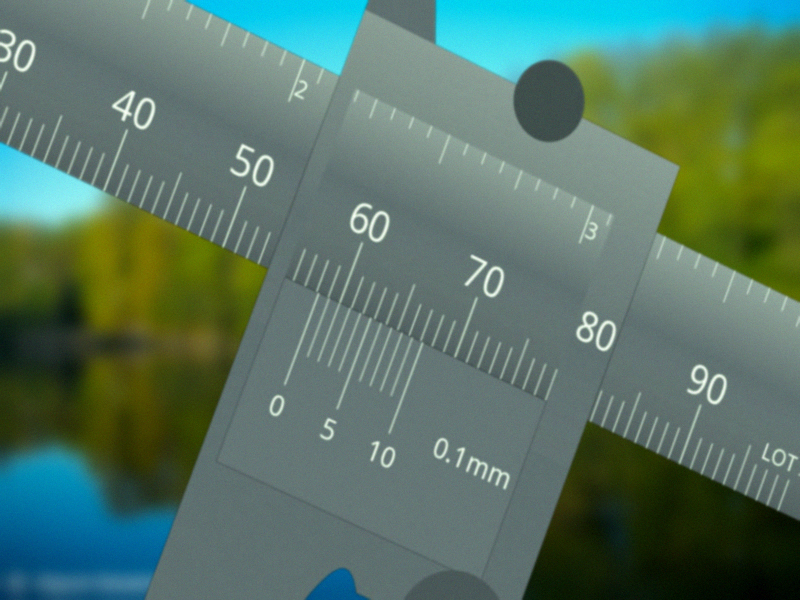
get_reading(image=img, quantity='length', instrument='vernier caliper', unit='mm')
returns 58.2 mm
